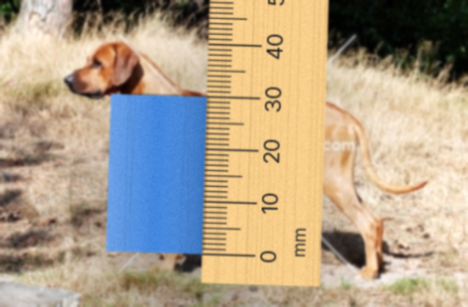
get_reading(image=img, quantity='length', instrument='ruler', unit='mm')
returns 30 mm
